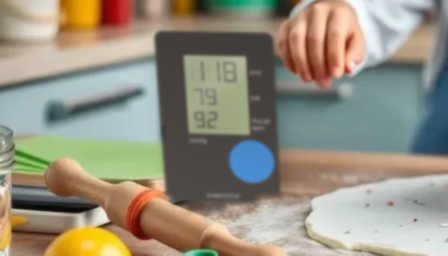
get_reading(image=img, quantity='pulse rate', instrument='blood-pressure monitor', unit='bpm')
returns 92 bpm
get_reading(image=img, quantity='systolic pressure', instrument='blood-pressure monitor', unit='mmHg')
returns 118 mmHg
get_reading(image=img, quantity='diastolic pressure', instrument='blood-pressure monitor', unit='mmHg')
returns 79 mmHg
